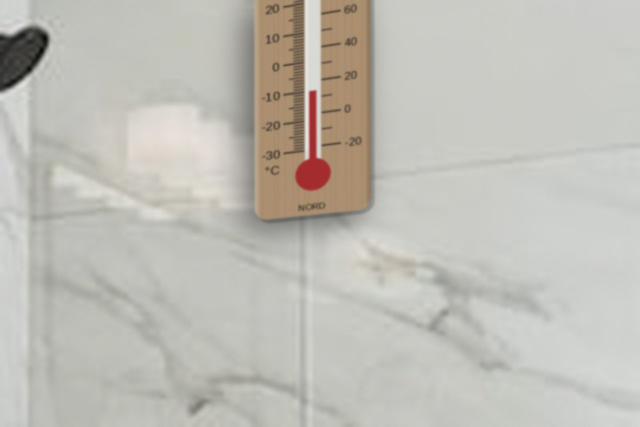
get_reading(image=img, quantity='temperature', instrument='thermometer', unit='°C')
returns -10 °C
